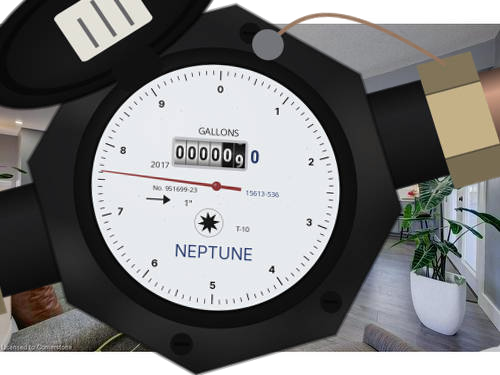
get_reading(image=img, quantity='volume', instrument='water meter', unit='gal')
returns 87.6 gal
